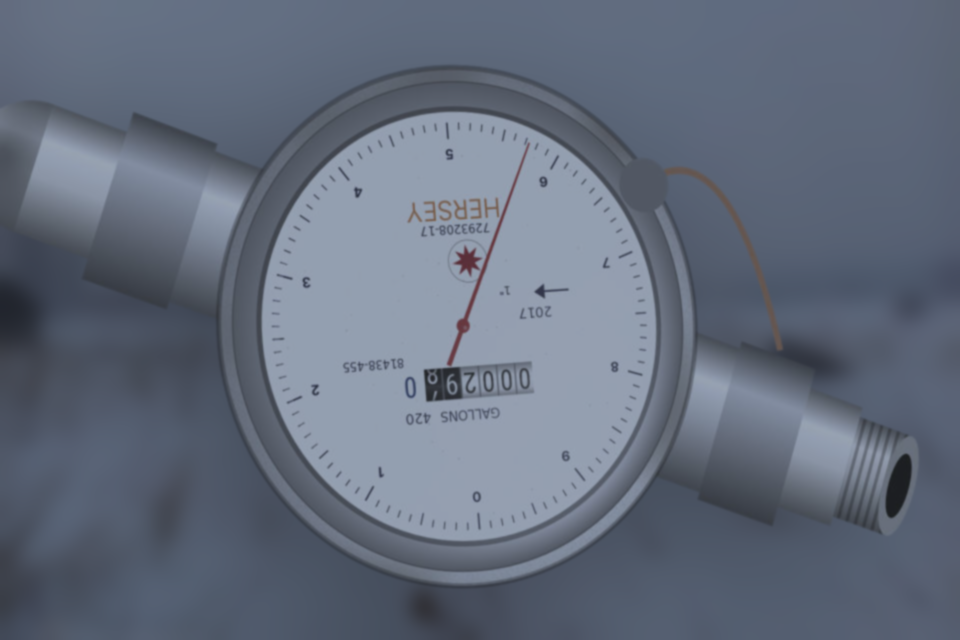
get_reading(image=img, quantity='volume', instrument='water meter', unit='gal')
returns 2975.7 gal
